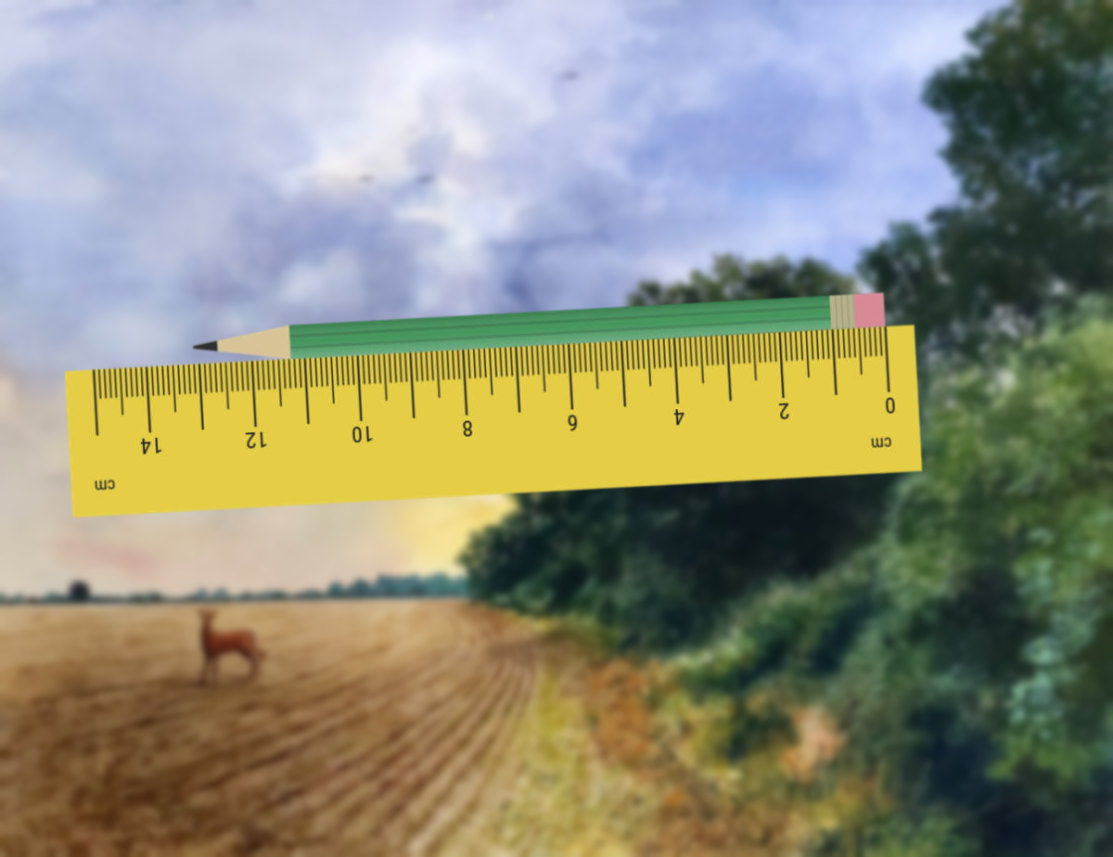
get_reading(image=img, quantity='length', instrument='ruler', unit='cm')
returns 13.1 cm
